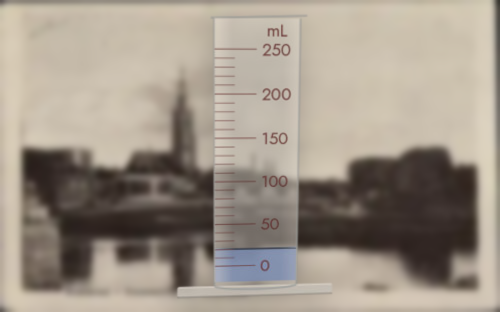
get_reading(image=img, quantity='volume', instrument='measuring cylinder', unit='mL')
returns 20 mL
